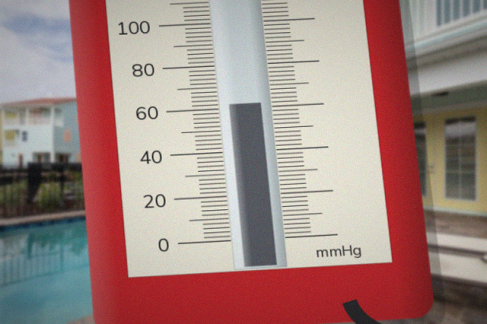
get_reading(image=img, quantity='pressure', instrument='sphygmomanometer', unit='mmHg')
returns 62 mmHg
